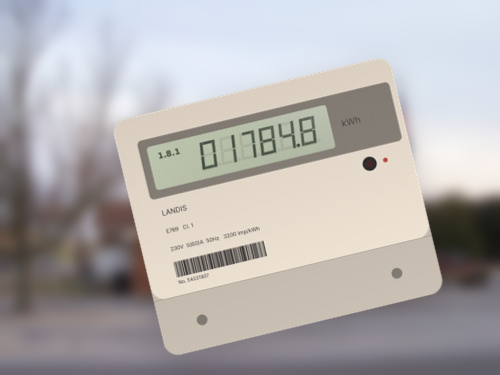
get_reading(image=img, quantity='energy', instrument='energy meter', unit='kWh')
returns 1784.8 kWh
